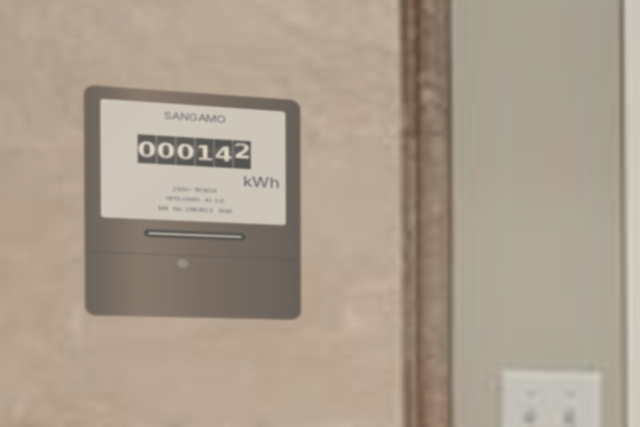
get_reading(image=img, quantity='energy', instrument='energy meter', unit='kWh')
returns 142 kWh
